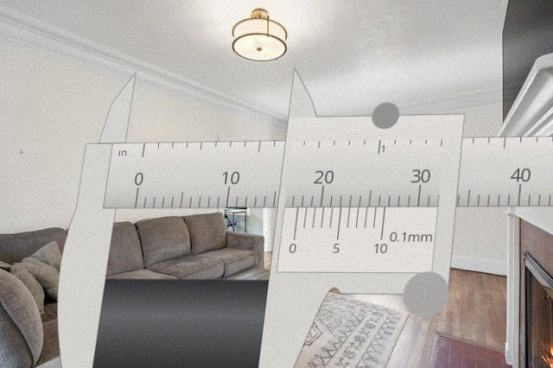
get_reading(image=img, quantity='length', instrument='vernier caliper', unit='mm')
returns 17.6 mm
